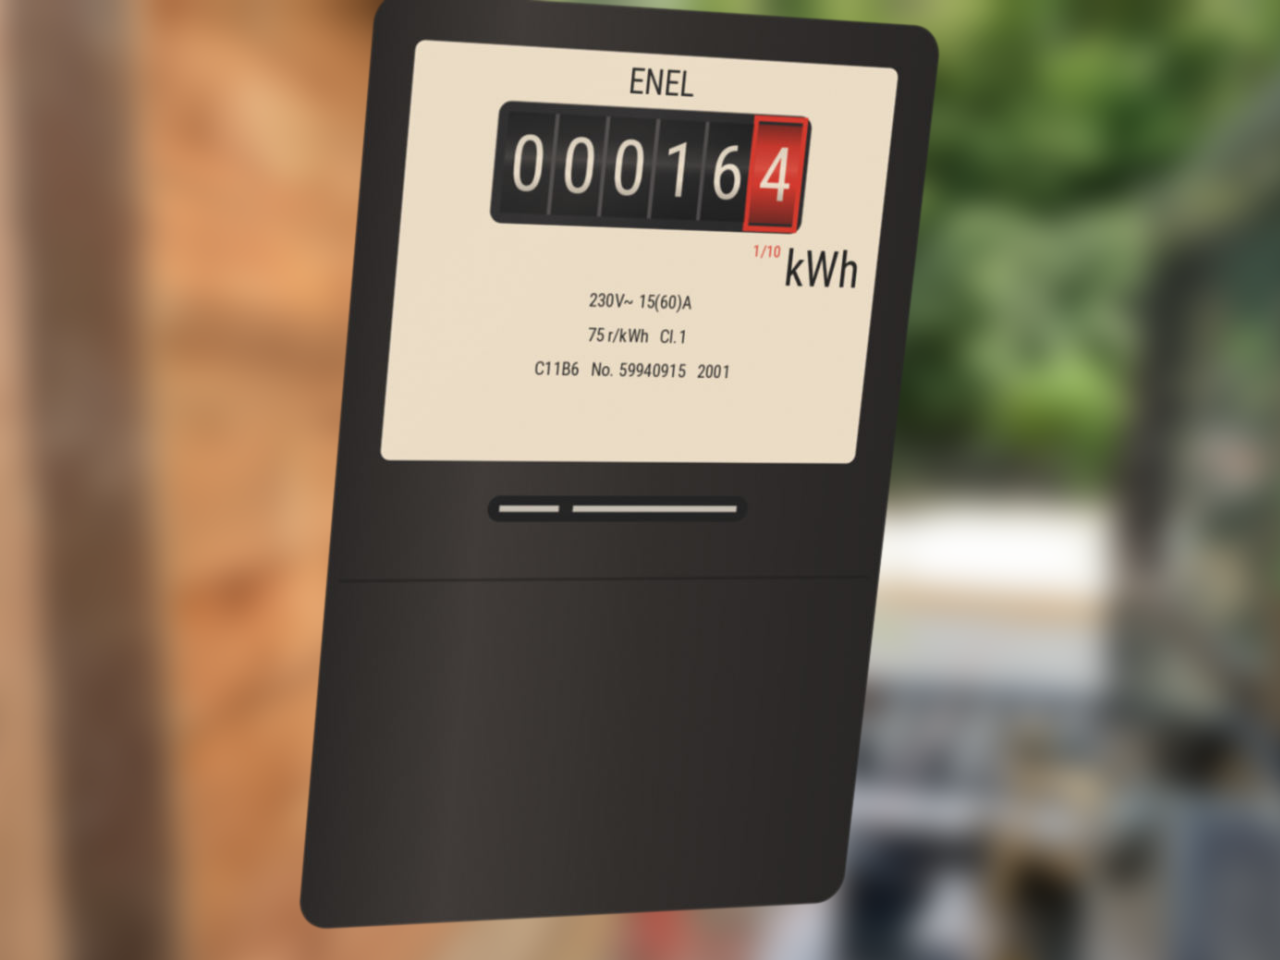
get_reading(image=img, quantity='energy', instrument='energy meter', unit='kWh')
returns 16.4 kWh
